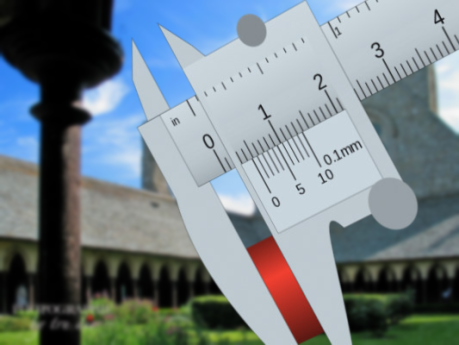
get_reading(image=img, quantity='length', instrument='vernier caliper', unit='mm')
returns 4.8 mm
